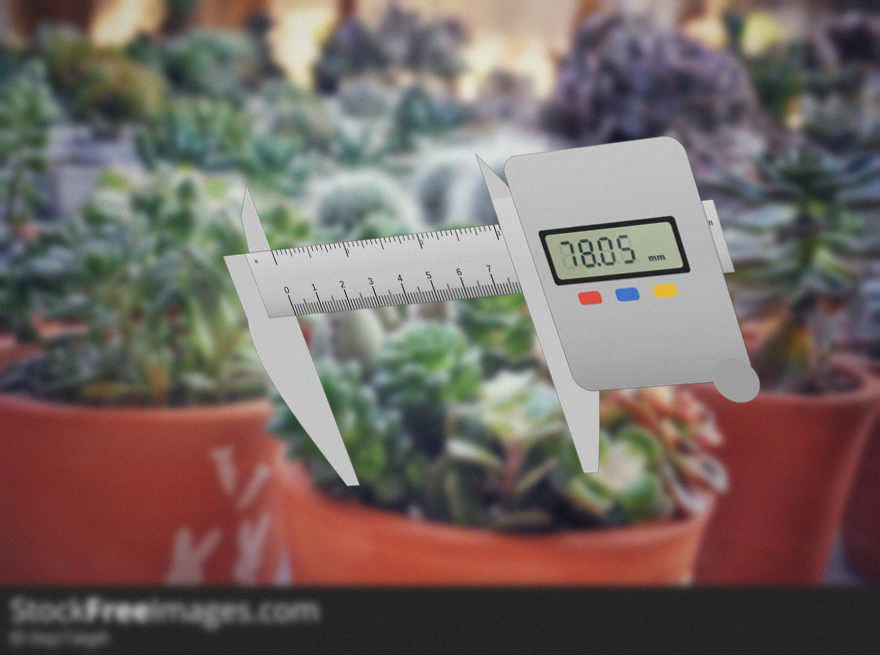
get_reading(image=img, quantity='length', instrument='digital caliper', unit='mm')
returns 78.05 mm
